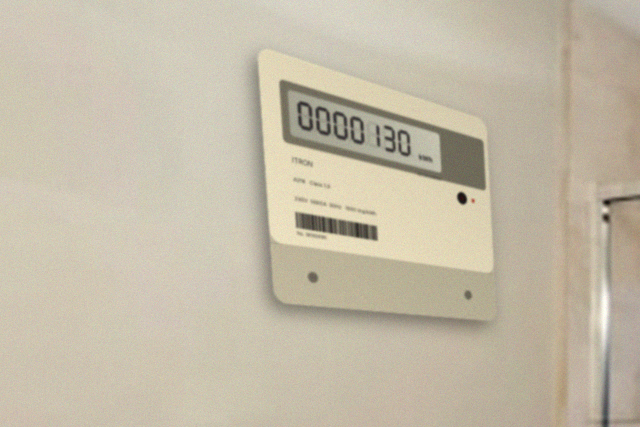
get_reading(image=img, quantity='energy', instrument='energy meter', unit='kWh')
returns 130 kWh
